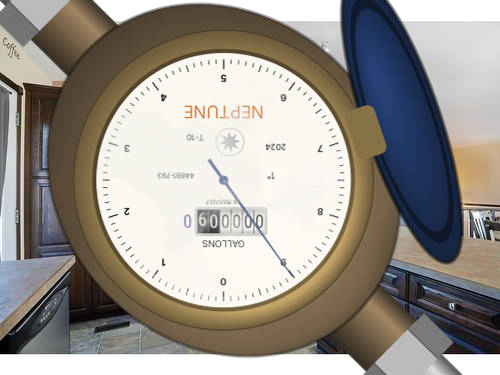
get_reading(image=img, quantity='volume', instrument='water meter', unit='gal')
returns 89.0 gal
